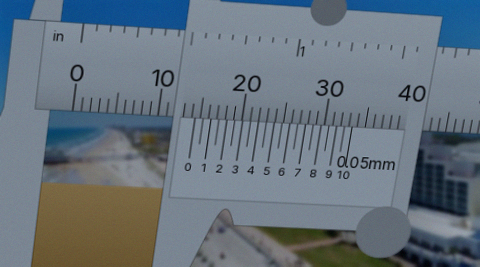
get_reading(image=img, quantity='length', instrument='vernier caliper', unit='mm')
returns 14.4 mm
